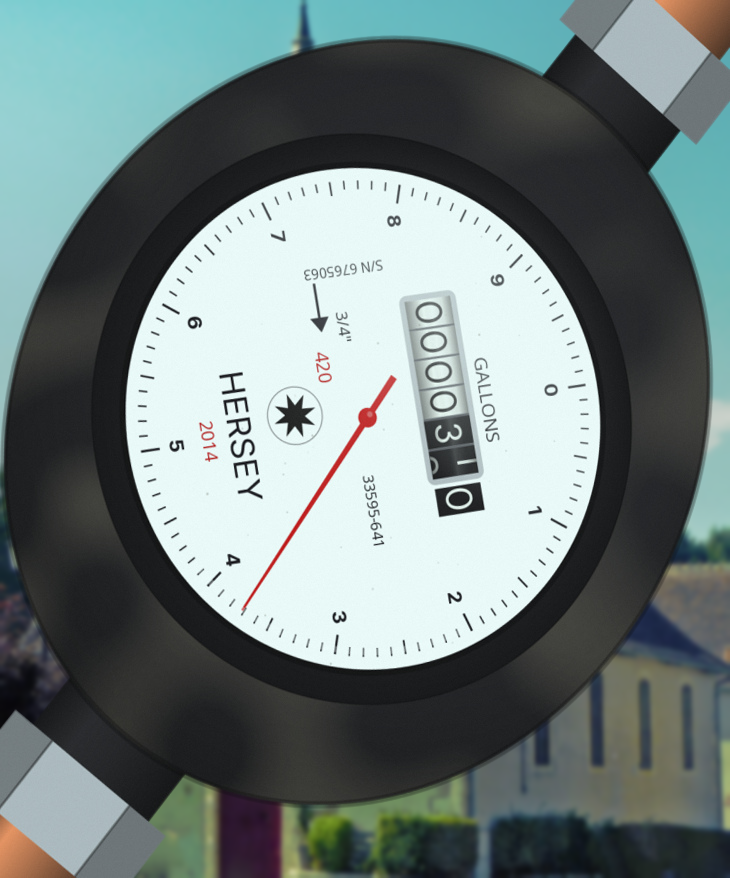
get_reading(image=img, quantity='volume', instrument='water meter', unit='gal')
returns 313.7 gal
